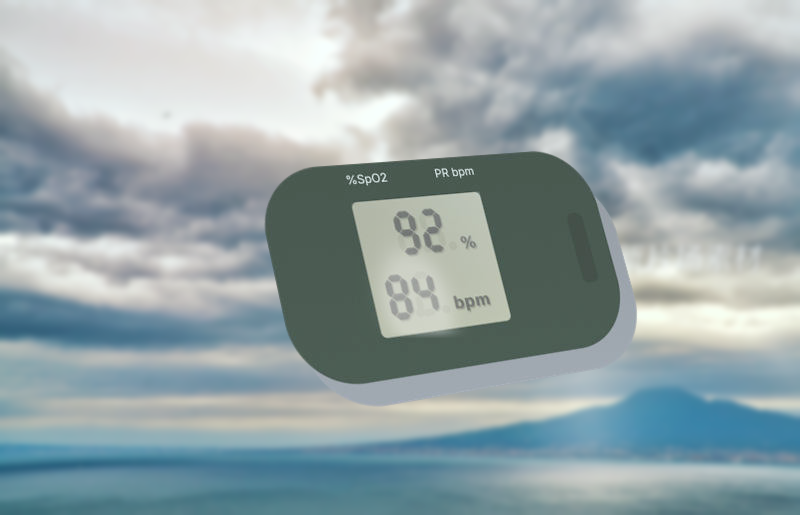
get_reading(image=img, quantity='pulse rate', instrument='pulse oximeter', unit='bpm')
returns 84 bpm
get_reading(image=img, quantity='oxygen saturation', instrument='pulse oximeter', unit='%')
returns 92 %
